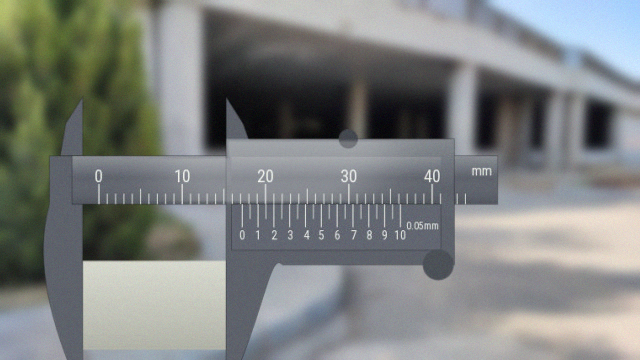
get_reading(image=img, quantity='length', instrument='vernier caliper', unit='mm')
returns 17.2 mm
